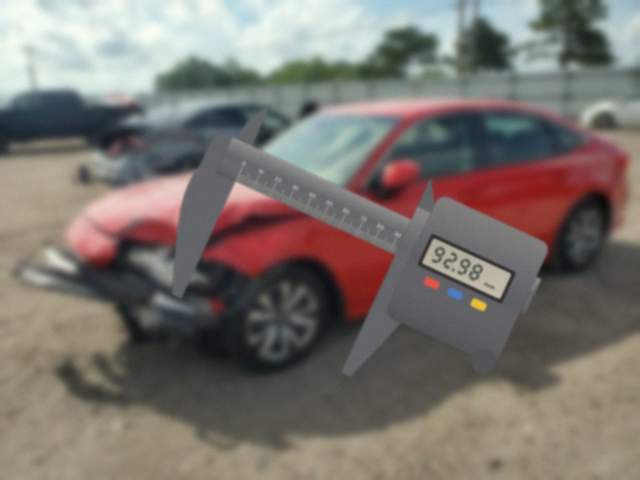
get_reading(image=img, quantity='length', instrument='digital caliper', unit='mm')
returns 92.98 mm
